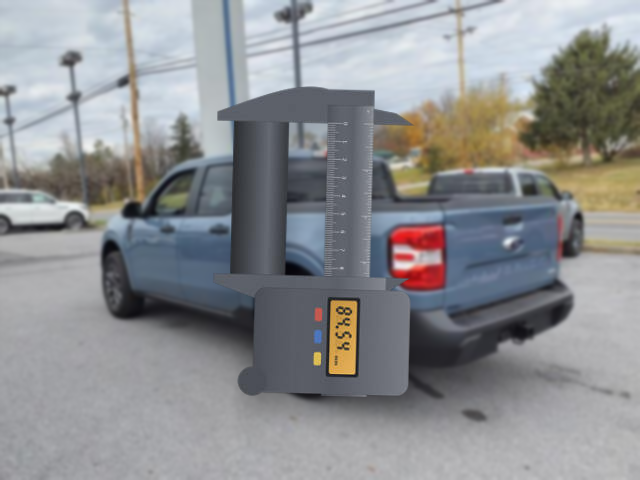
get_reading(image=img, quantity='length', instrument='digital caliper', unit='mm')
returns 84.54 mm
